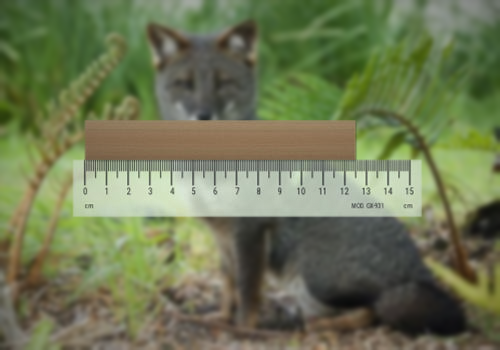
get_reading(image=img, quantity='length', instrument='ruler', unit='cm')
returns 12.5 cm
